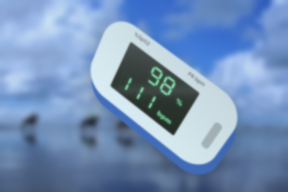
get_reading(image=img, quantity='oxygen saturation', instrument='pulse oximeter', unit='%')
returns 98 %
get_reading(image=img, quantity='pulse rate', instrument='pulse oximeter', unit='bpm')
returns 111 bpm
